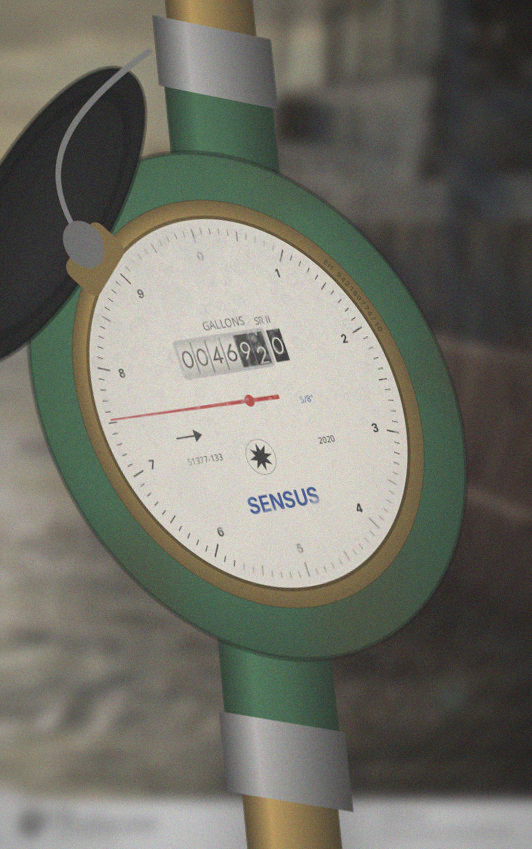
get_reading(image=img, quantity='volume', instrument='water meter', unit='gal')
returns 46917.5 gal
